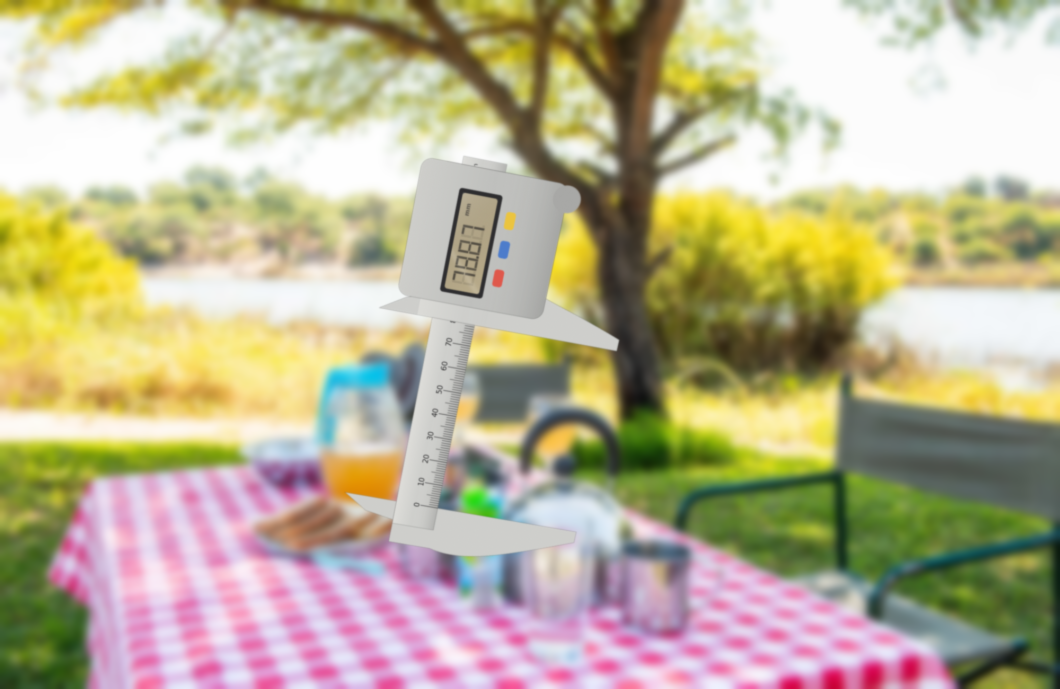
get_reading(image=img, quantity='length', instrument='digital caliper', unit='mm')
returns 78.87 mm
